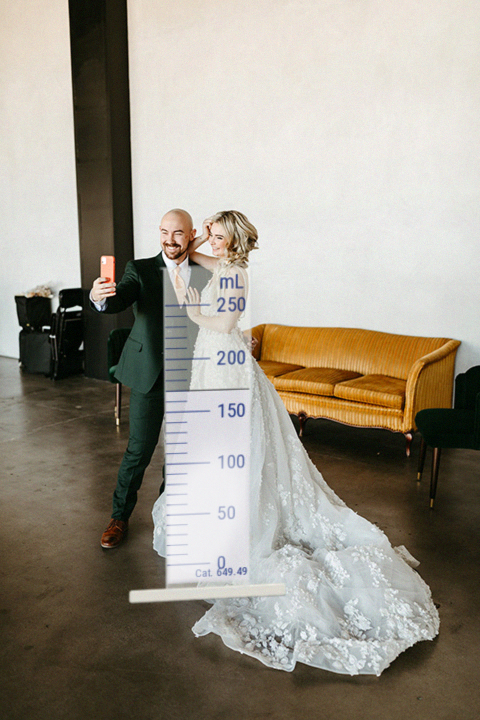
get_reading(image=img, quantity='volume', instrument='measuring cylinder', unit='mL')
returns 170 mL
